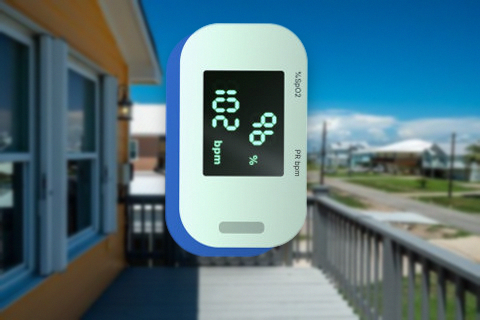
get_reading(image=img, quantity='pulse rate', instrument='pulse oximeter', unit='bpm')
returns 102 bpm
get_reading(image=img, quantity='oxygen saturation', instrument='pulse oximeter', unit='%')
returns 96 %
